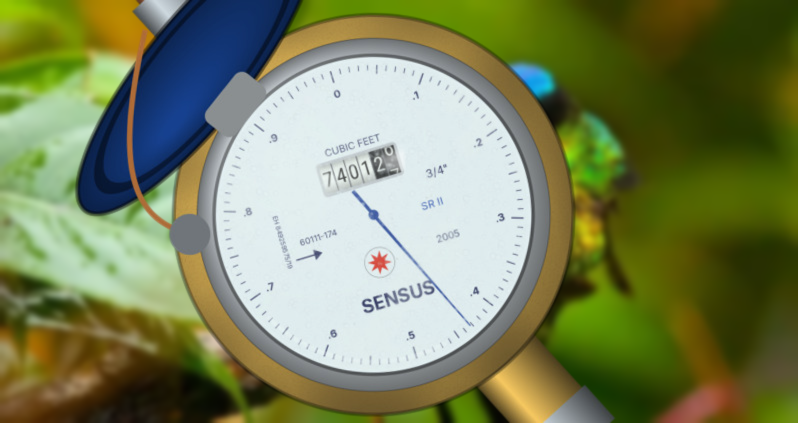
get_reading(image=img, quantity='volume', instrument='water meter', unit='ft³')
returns 740126.43 ft³
